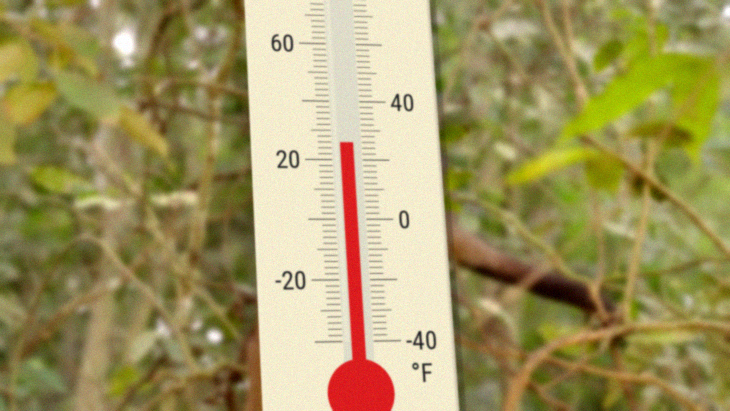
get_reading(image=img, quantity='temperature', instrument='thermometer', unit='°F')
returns 26 °F
